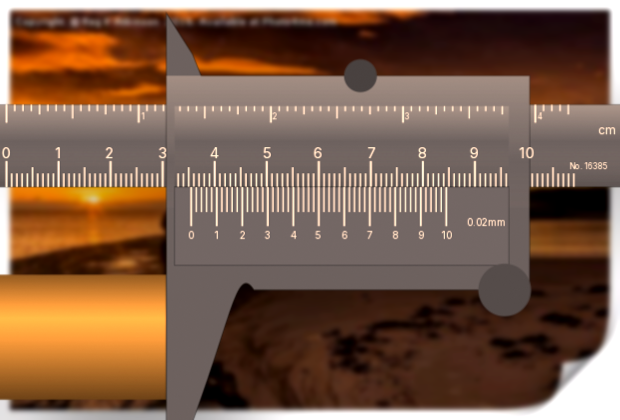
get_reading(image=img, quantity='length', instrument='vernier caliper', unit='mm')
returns 35.5 mm
